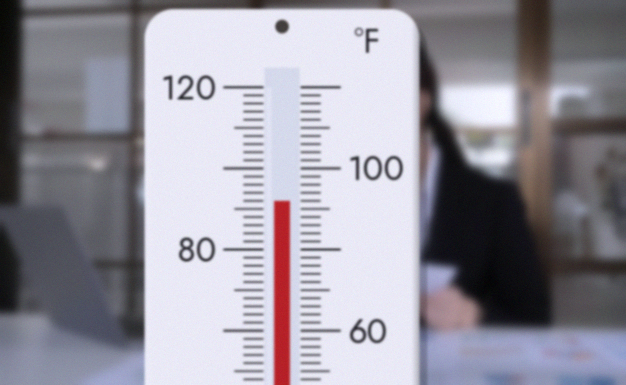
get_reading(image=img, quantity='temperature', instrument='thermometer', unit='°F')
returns 92 °F
